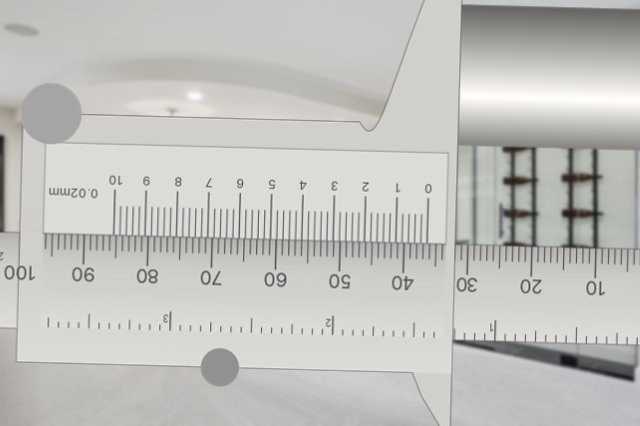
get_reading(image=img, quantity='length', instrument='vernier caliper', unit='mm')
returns 36.4 mm
